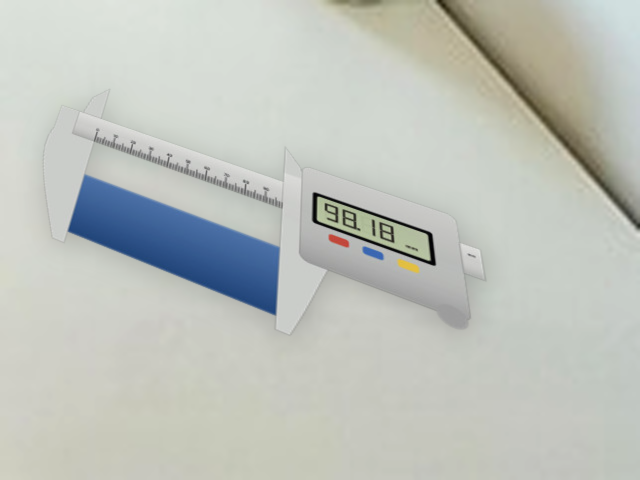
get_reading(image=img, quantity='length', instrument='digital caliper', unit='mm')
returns 98.18 mm
